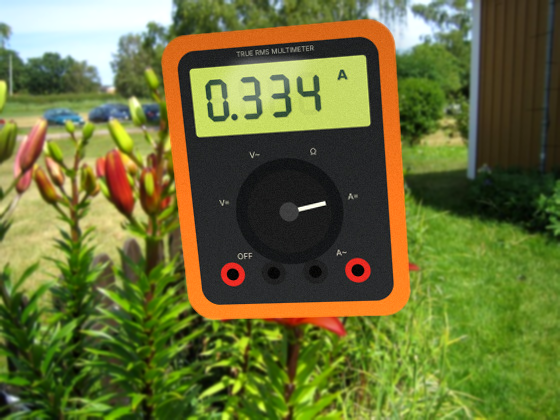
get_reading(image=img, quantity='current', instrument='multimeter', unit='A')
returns 0.334 A
